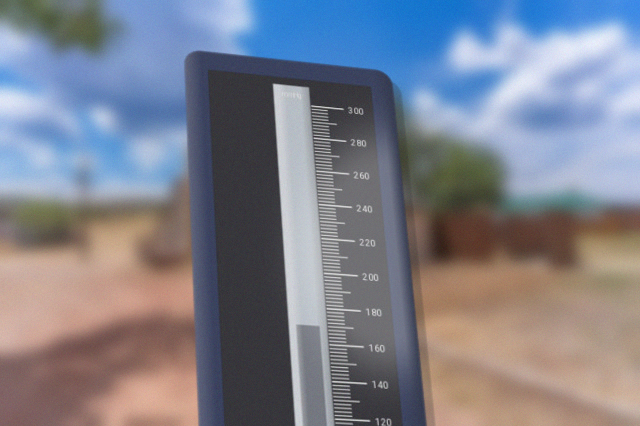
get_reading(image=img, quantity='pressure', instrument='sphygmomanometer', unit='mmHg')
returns 170 mmHg
